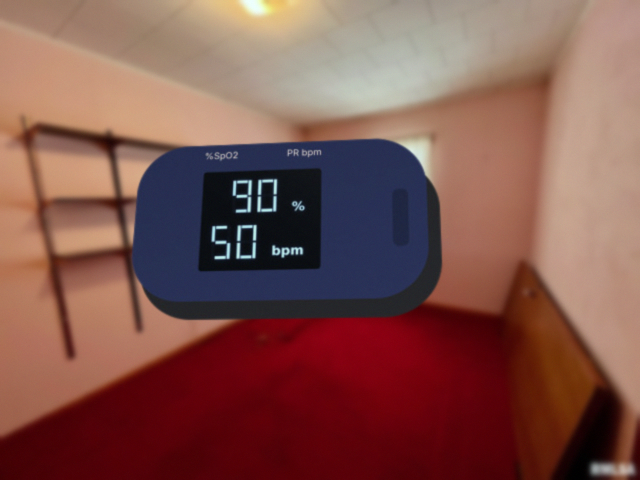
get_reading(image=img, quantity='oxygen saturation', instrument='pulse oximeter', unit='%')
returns 90 %
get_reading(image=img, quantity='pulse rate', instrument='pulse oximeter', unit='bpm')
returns 50 bpm
